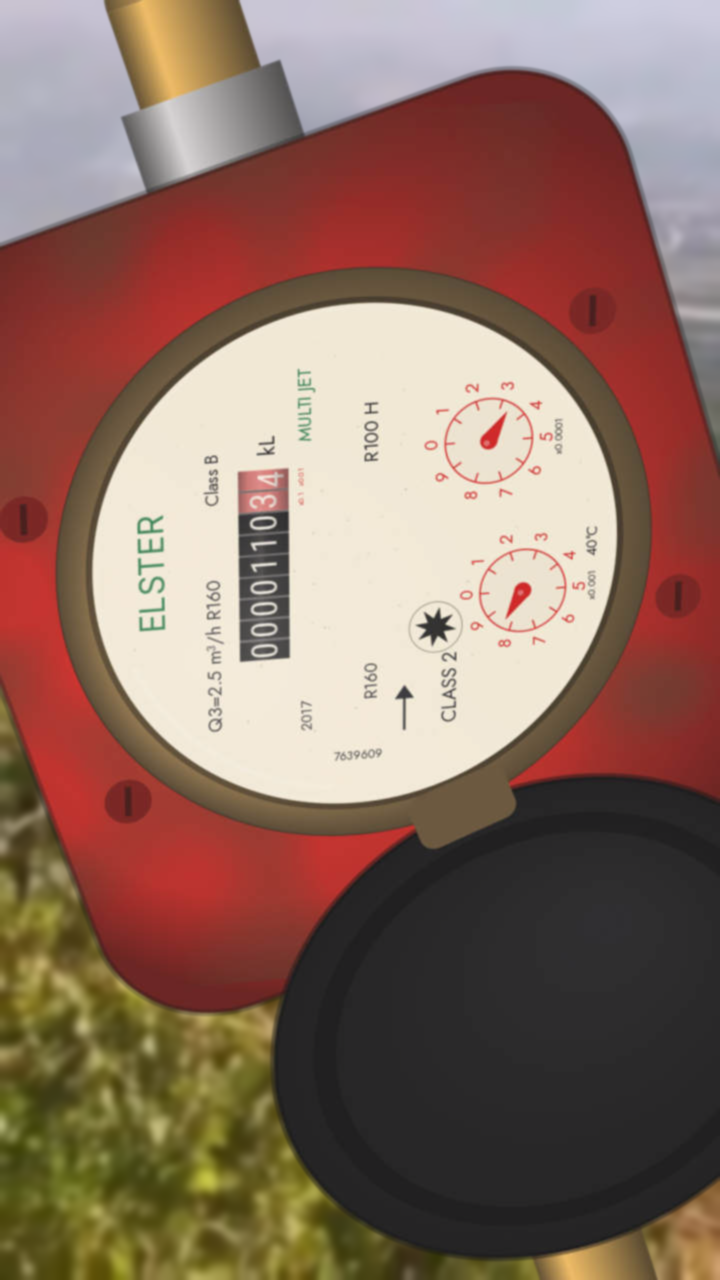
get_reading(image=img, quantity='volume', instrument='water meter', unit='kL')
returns 110.3383 kL
